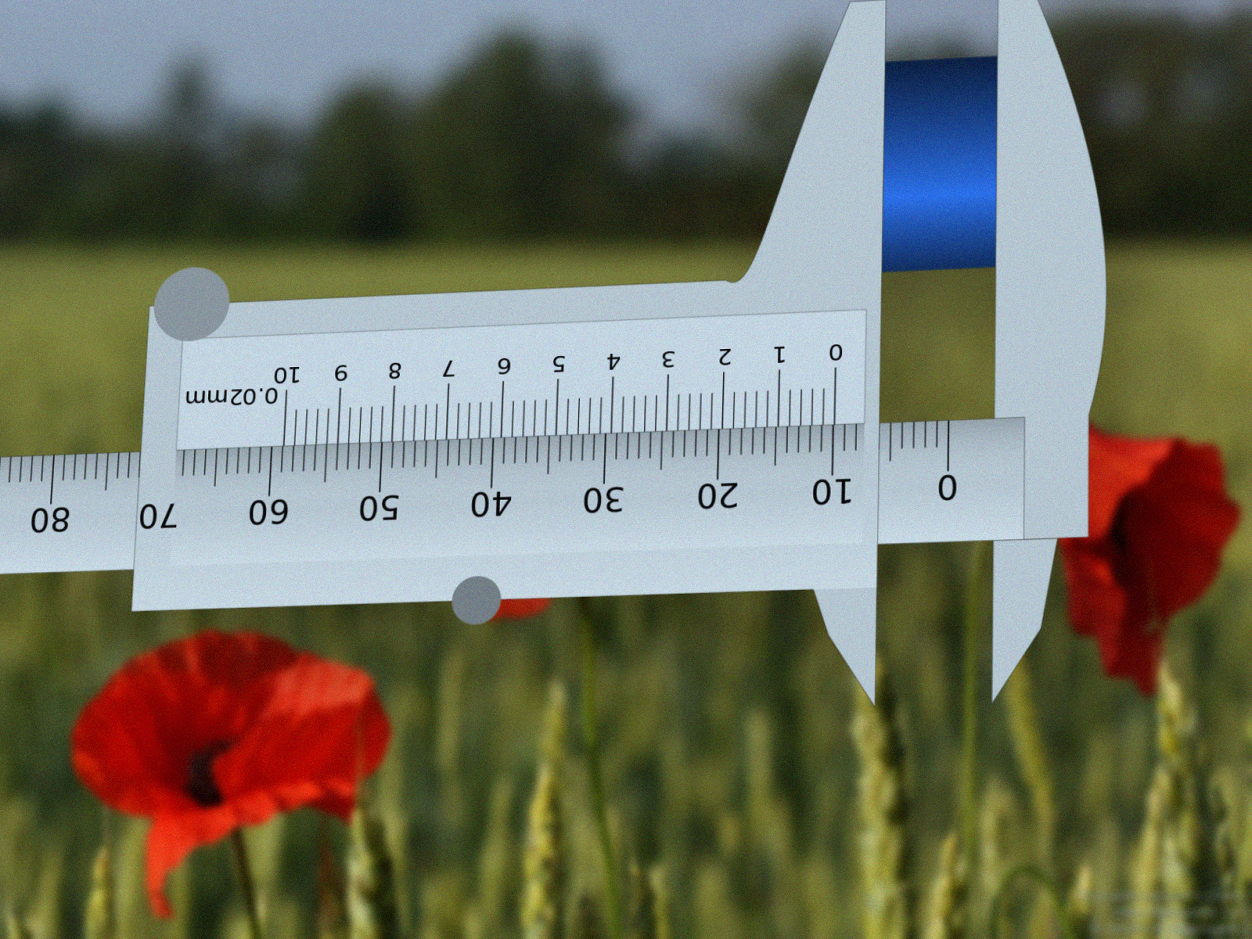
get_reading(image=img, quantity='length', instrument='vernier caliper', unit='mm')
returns 9.9 mm
